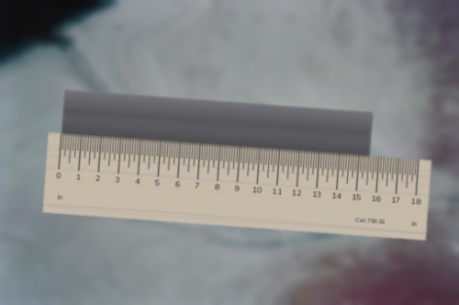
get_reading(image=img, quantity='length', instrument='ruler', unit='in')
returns 15.5 in
